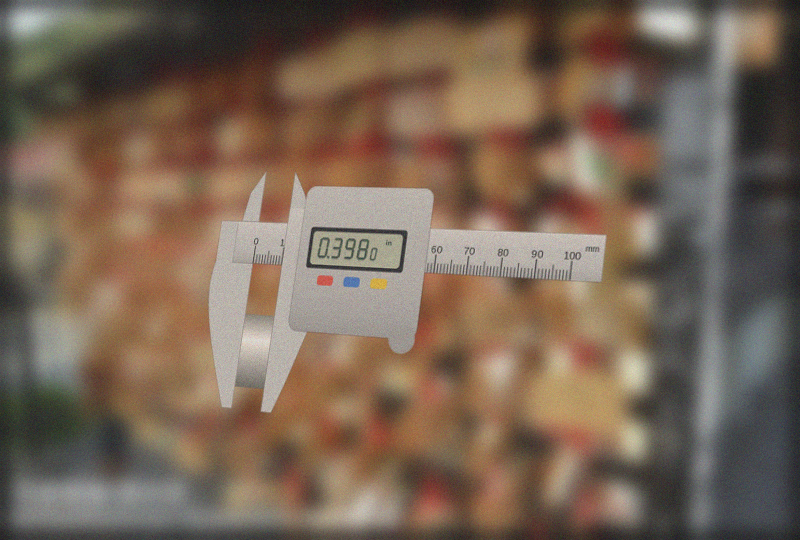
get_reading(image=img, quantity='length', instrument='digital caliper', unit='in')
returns 0.3980 in
